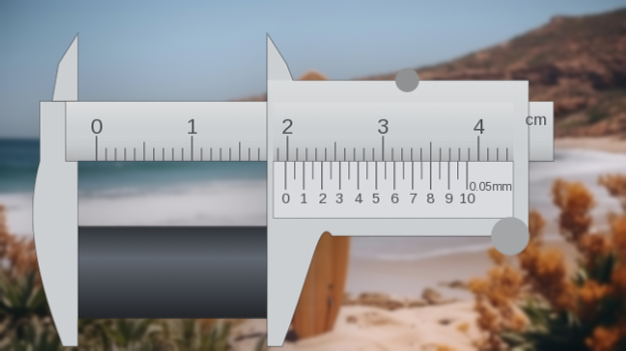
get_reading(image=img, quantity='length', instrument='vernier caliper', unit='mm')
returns 19.8 mm
